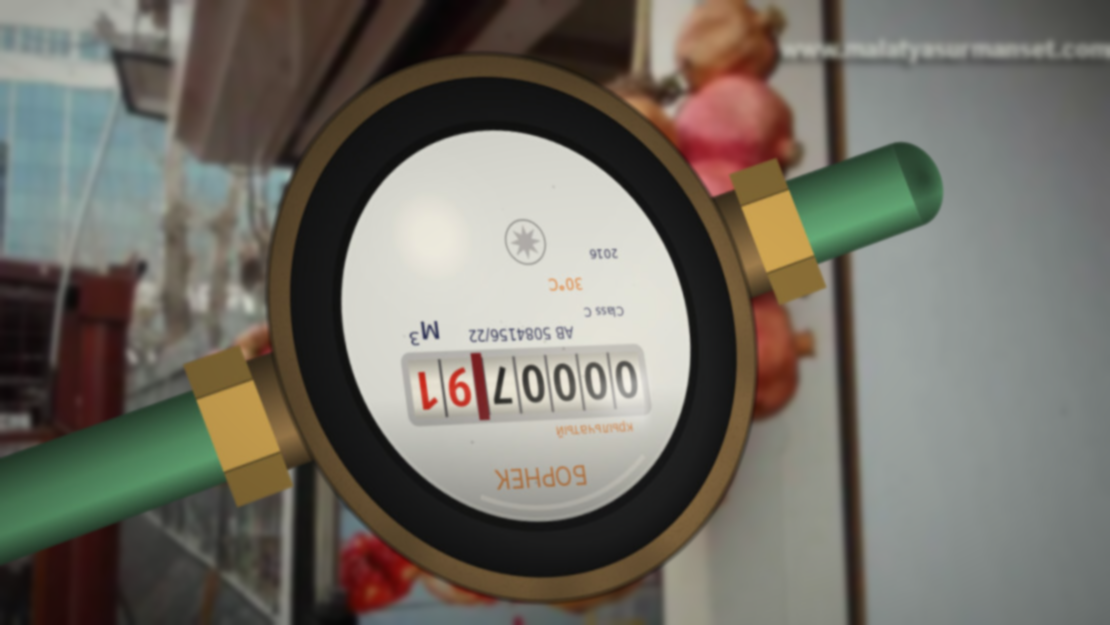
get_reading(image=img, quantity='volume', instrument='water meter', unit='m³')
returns 7.91 m³
